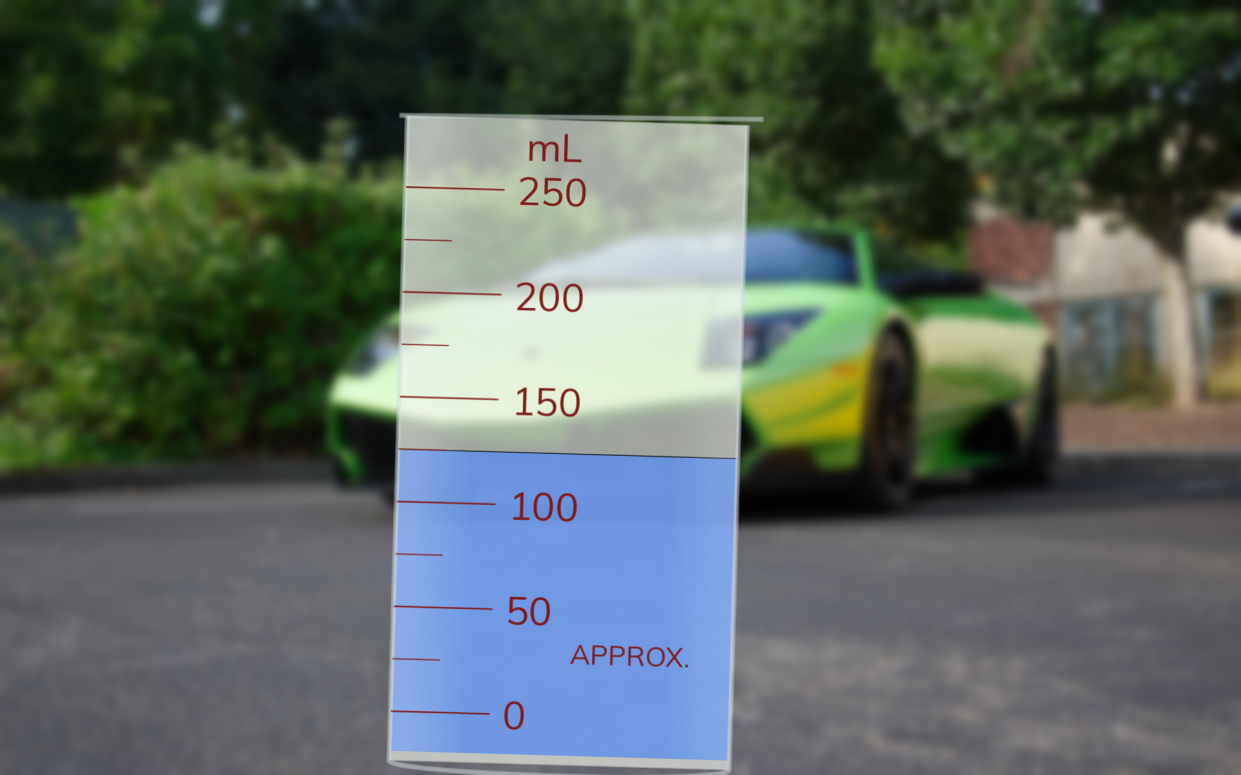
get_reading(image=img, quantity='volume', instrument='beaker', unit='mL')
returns 125 mL
